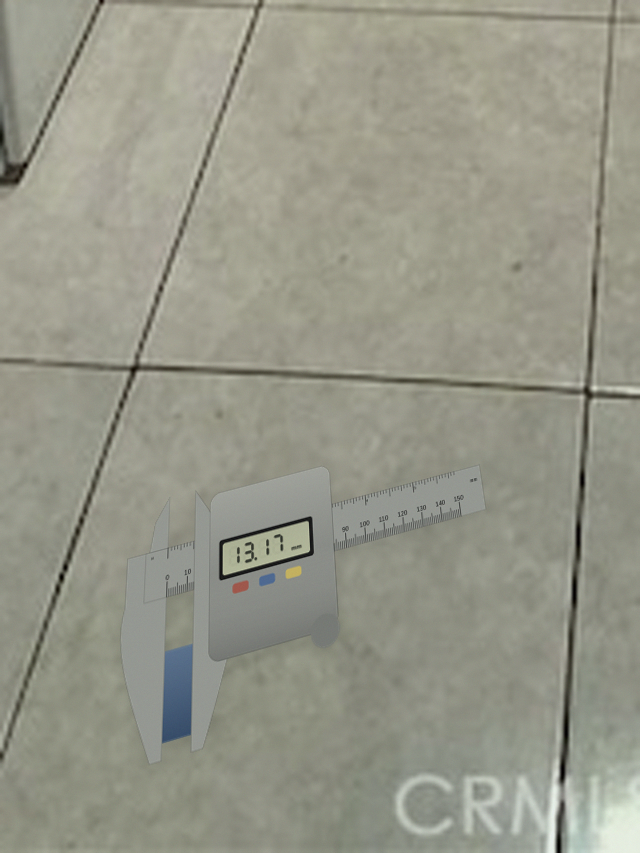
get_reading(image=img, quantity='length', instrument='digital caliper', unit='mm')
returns 13.17 mm
